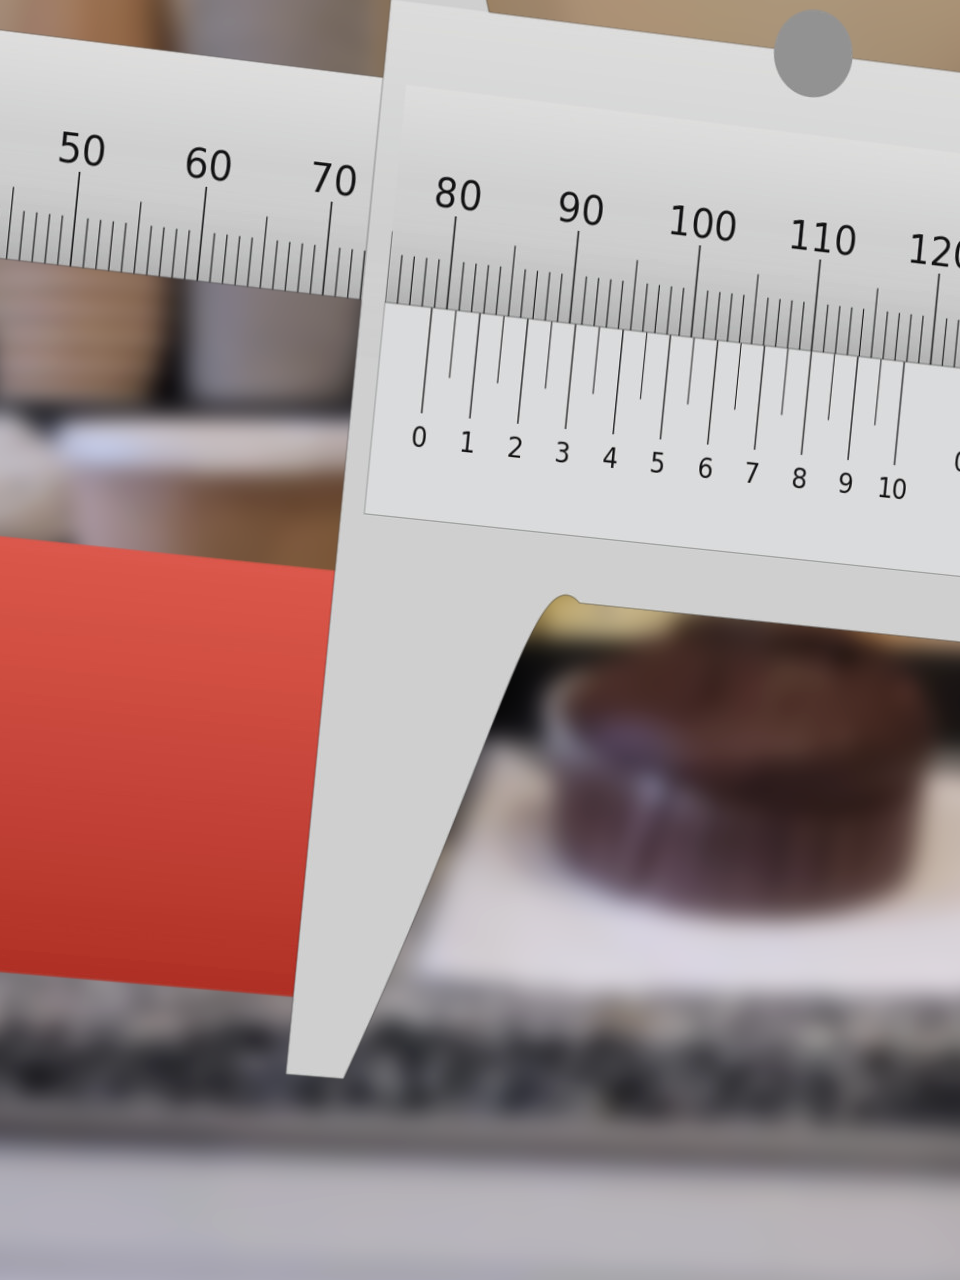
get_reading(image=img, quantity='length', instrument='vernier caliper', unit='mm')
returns 78.8 mm
